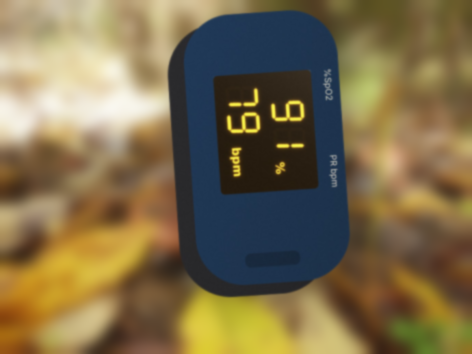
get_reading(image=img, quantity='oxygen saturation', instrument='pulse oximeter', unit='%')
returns 91 %
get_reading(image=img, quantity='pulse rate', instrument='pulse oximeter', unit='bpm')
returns 79 bpm
